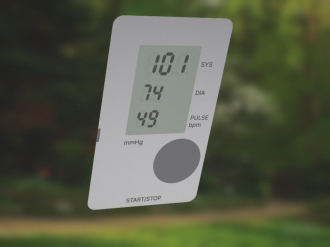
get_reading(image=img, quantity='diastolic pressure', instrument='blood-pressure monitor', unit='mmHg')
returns 74 mmHg
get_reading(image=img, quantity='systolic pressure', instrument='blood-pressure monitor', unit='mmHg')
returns 101 mmHg
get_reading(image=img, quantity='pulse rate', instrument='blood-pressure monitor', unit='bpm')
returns 49 bpm
